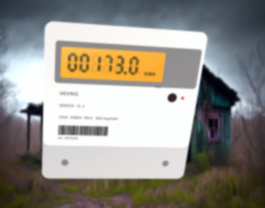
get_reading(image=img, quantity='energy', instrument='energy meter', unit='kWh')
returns 173.0 kWh
